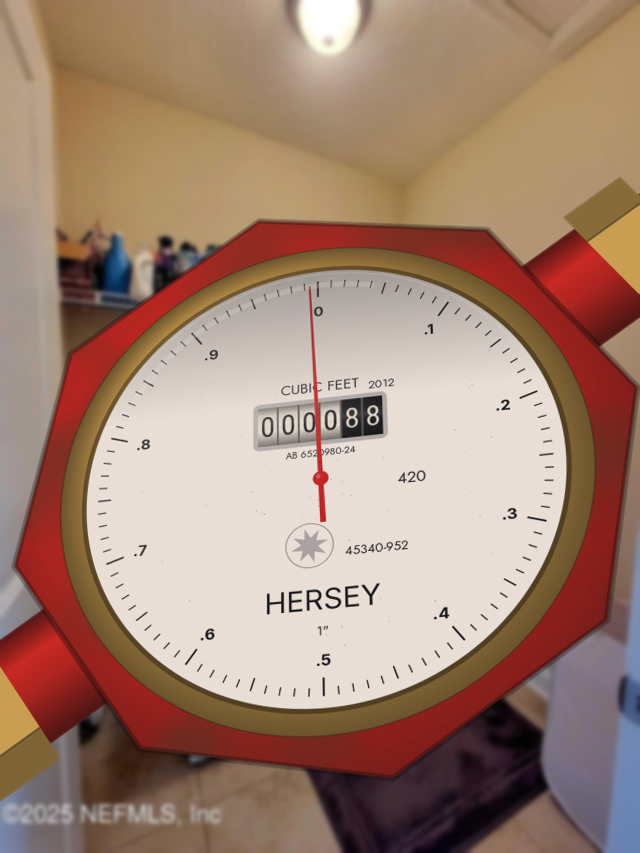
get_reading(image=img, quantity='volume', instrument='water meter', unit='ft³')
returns 87.99 ft³
